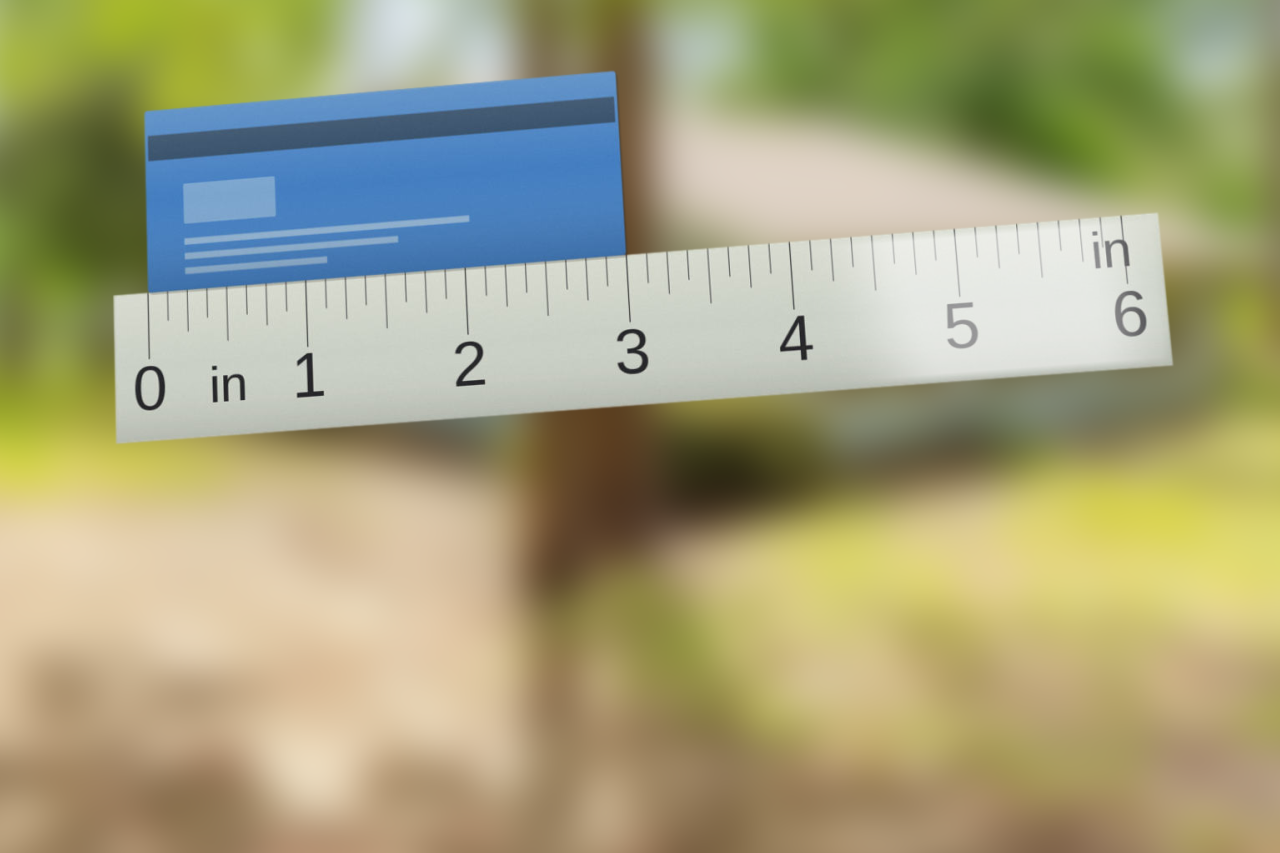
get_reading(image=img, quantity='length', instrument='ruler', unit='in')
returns 3 in
